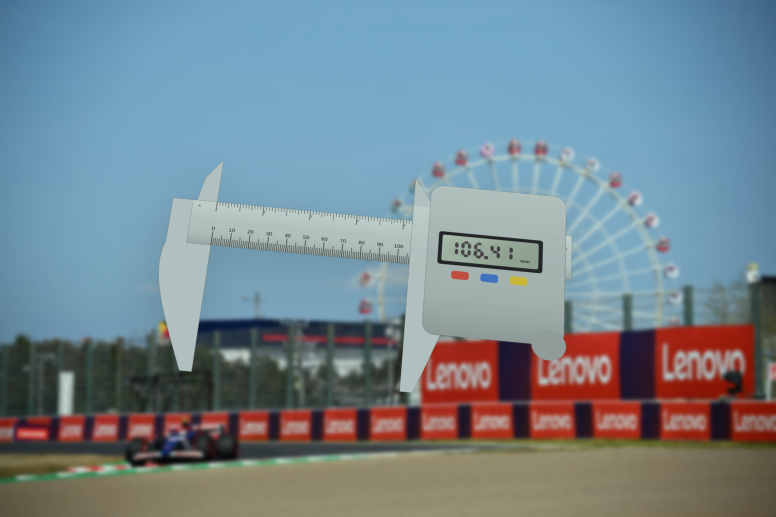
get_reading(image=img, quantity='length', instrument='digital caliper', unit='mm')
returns 106.41 mm
